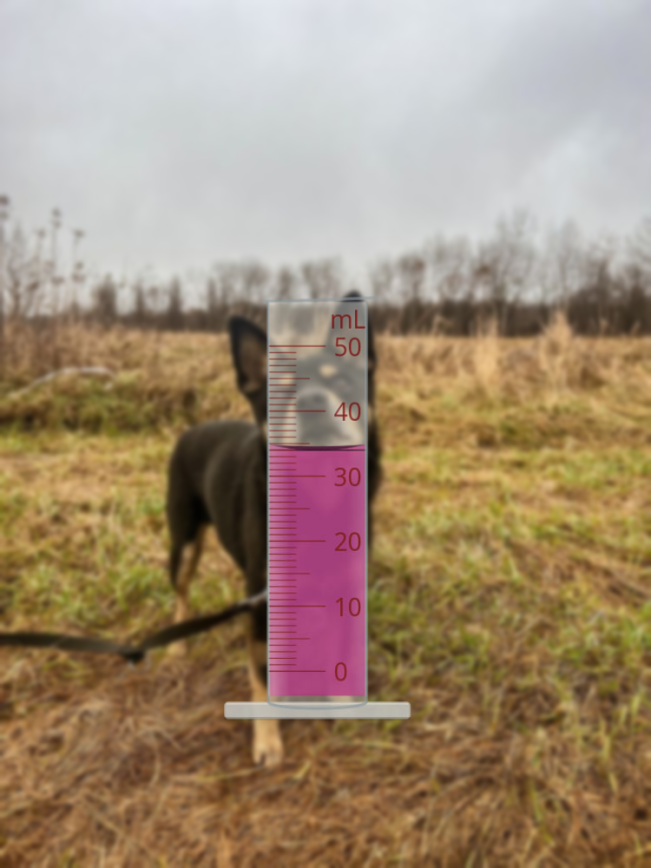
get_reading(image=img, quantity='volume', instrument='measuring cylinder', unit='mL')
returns 34 mL
